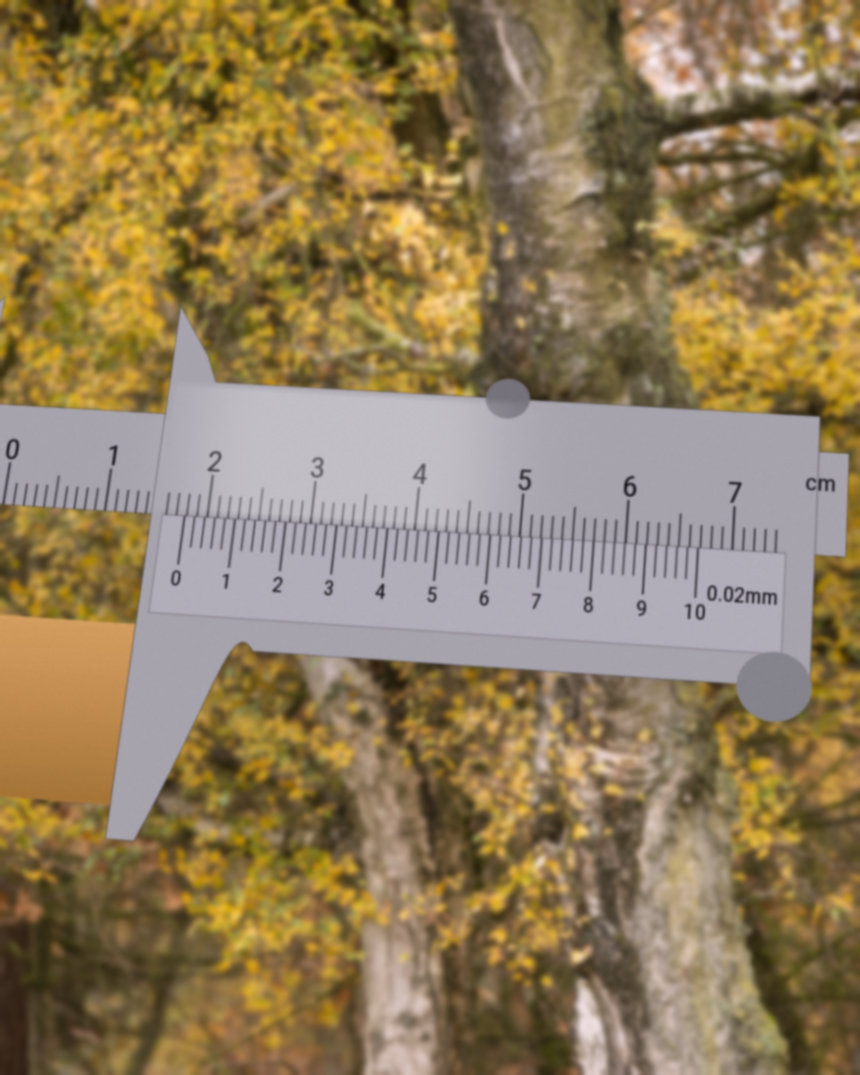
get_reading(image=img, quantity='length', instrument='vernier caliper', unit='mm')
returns 17.8 mm
